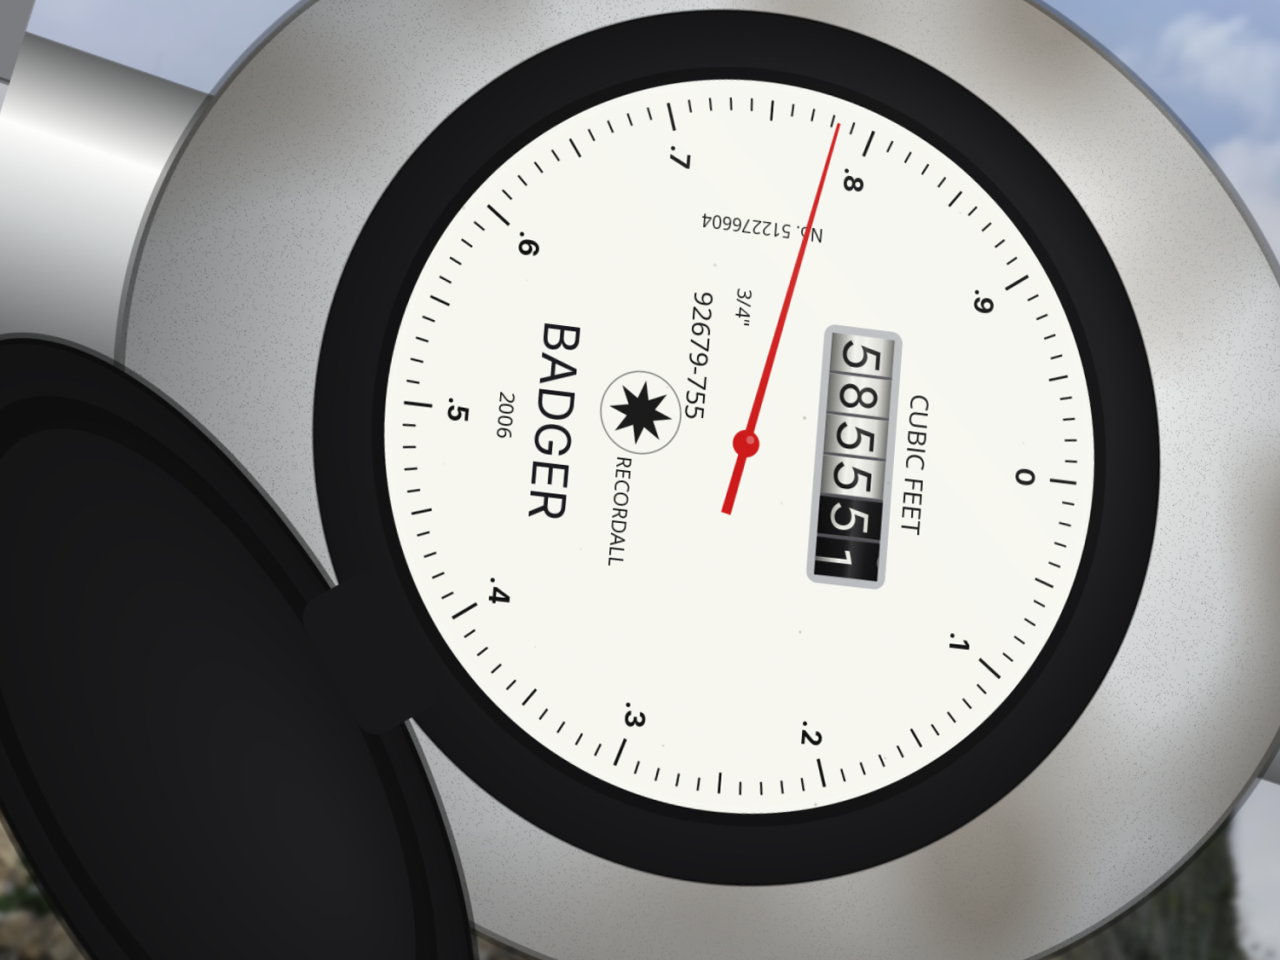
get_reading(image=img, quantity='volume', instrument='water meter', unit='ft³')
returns 585550.78 ft³
